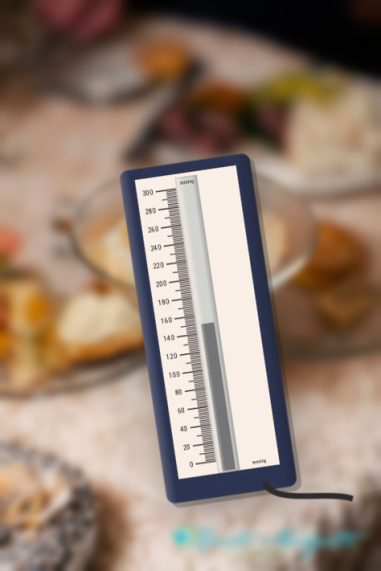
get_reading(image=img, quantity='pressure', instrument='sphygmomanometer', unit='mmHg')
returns 150 mmHg
